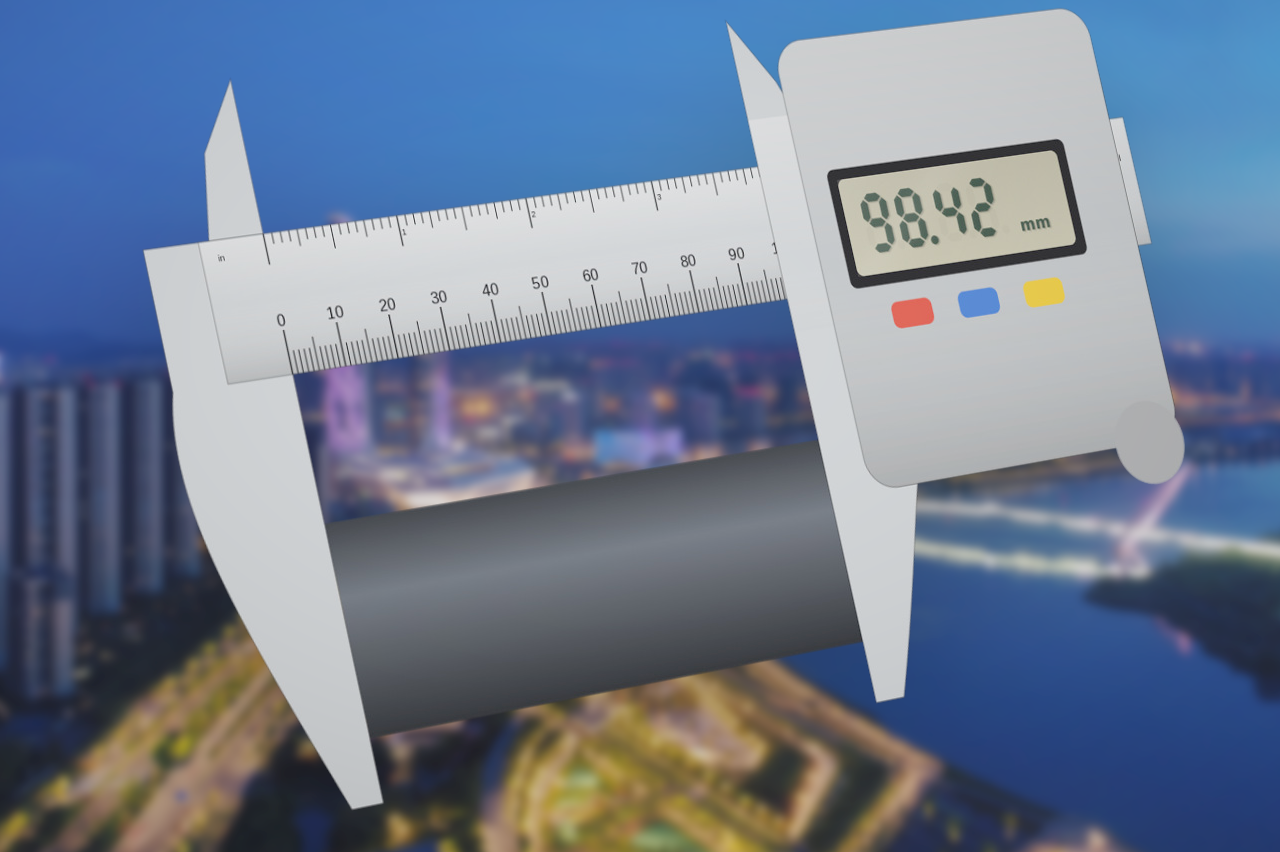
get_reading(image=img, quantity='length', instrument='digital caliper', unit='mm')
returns 98.42 mm
